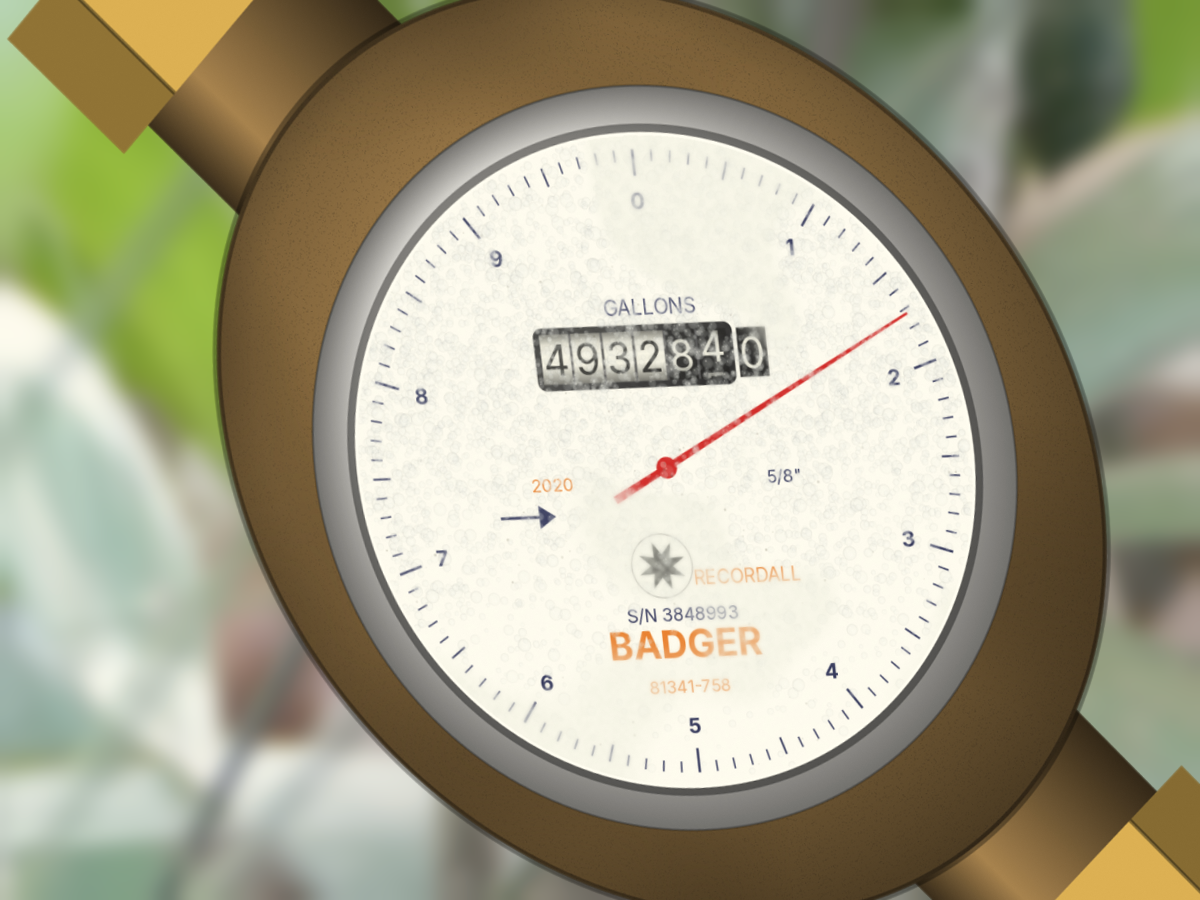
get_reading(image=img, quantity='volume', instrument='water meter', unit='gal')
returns 4932841.7 gal
